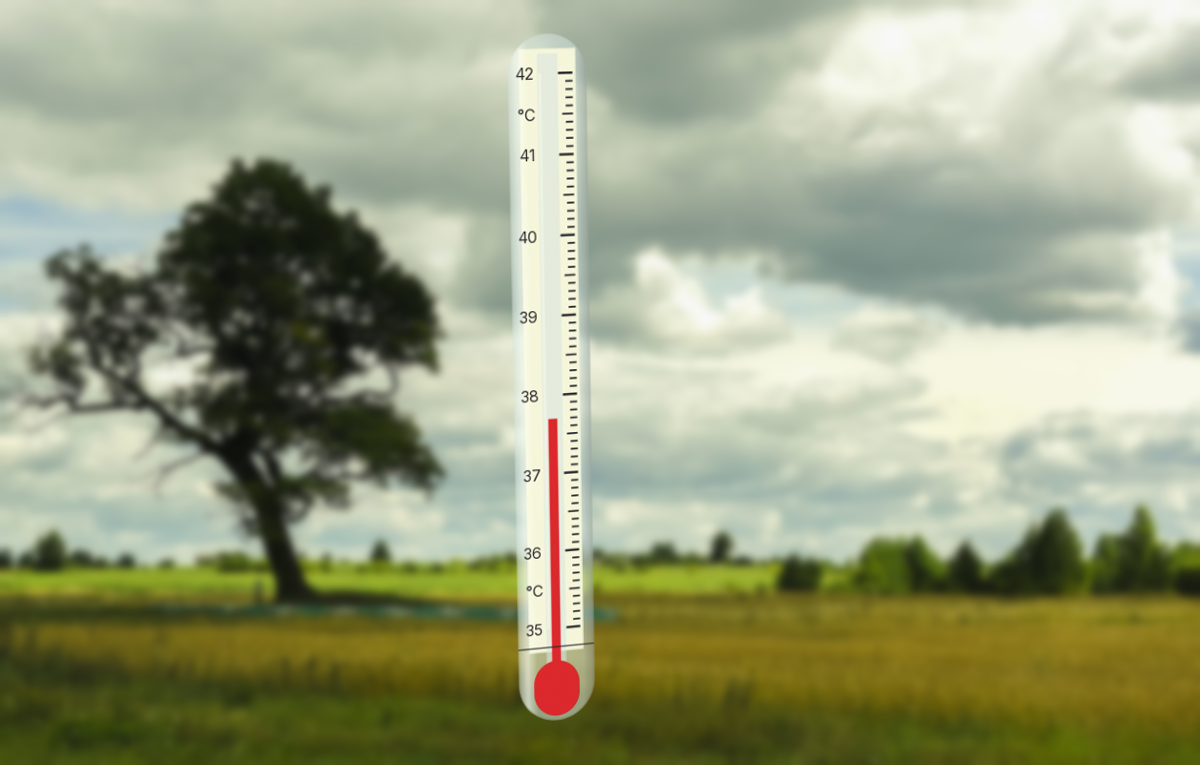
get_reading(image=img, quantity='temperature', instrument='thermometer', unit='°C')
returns 37.7 °C
